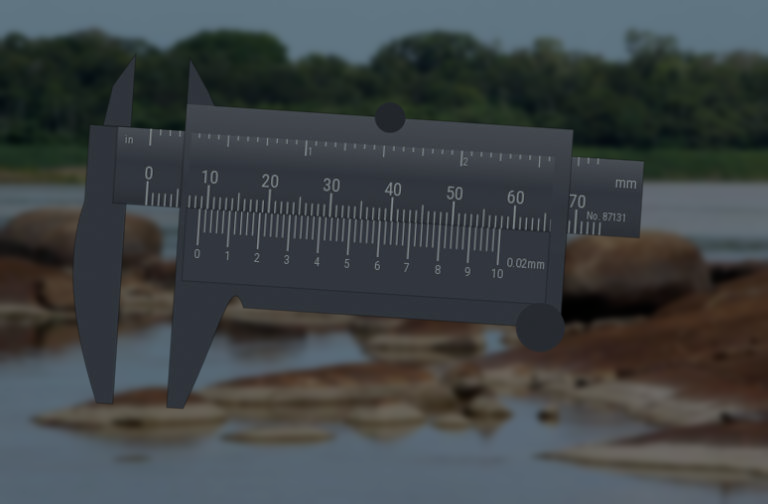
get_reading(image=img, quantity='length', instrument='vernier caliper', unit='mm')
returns 8.8 mm
